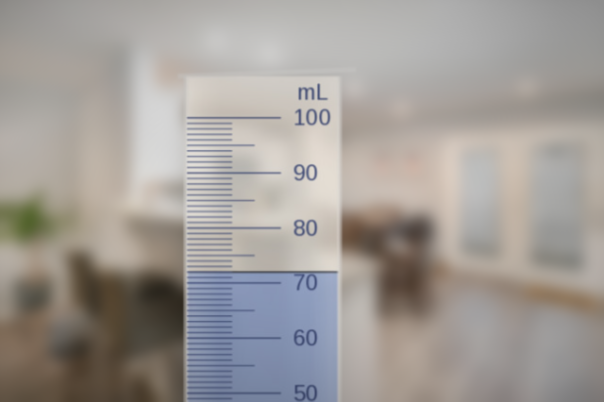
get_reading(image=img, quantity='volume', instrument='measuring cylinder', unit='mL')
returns 72 mL
